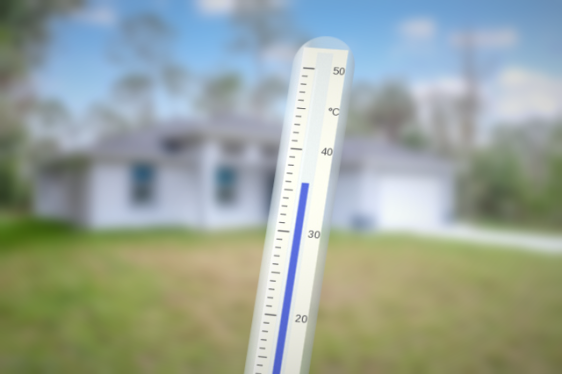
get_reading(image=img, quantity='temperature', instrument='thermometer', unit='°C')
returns 36 °C
